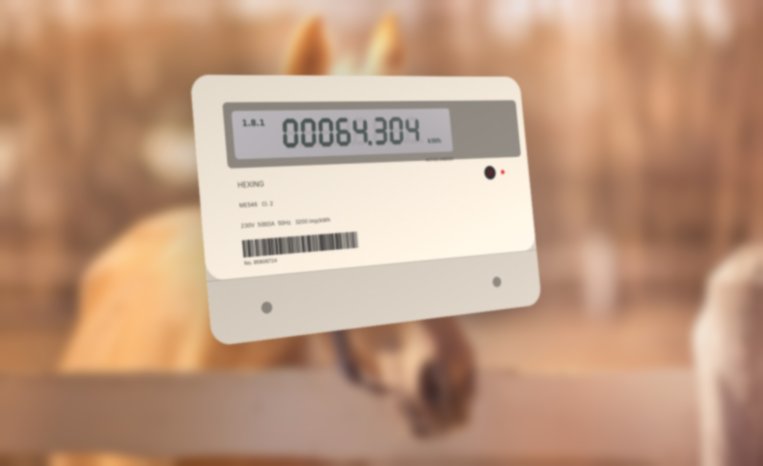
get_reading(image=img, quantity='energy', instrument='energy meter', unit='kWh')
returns 64.304 kWh
